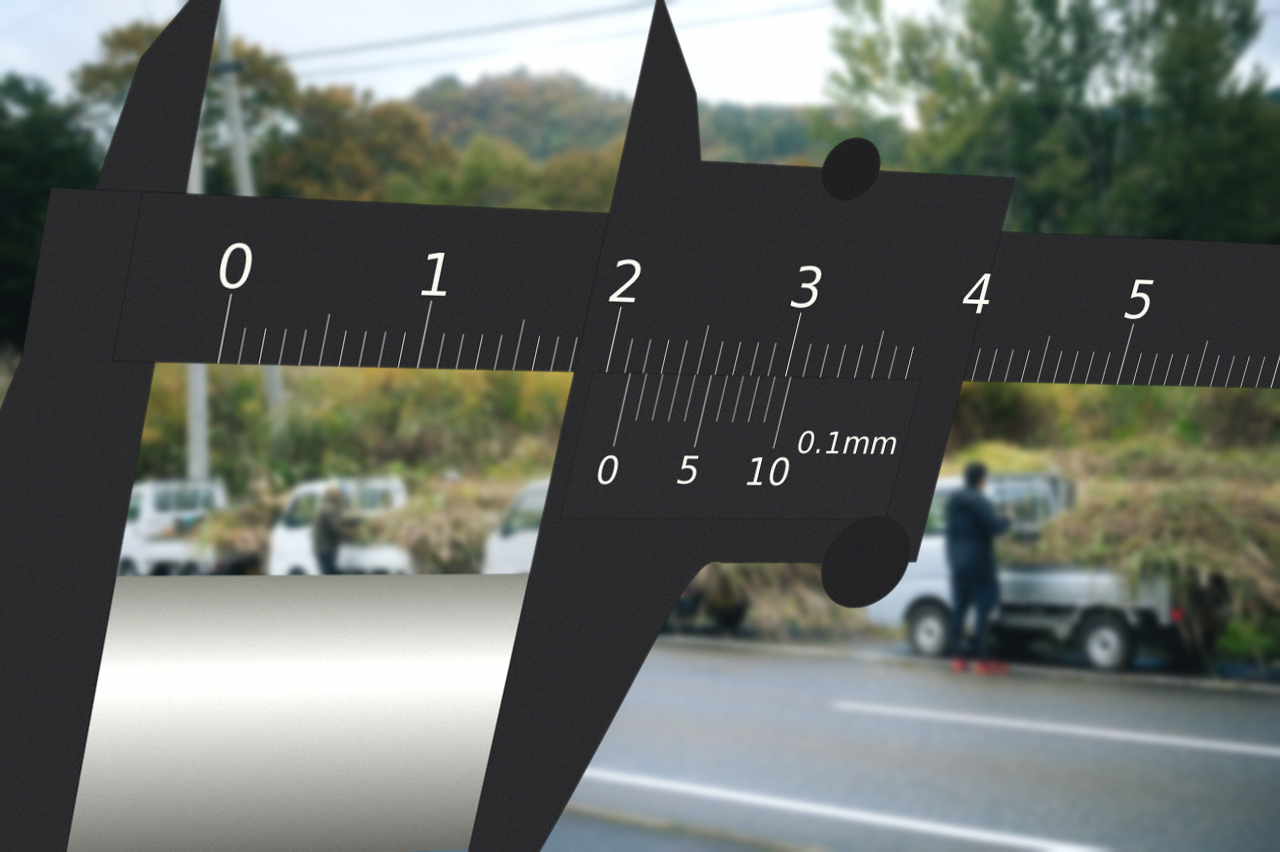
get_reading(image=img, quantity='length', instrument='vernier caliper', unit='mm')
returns 21.3 mm
